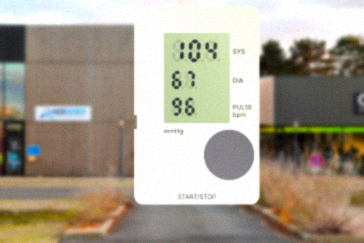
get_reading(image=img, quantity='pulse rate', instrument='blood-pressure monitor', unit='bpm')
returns 96 bpm
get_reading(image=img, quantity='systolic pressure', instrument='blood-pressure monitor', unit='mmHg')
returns 104 mmHg
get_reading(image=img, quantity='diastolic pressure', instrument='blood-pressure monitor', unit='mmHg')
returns 67 mmHg
